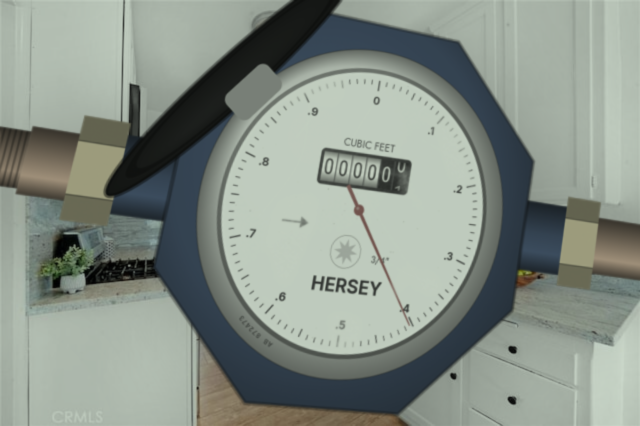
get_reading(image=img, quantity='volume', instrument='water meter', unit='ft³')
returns 0.40 ft³
